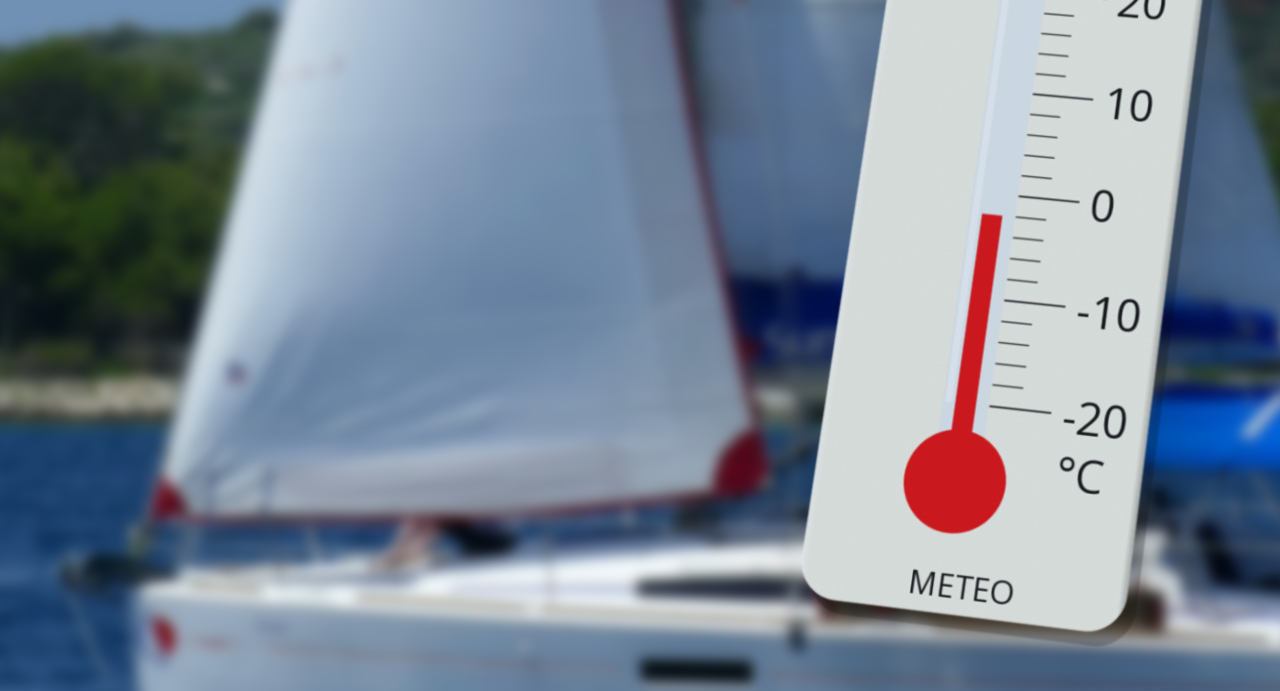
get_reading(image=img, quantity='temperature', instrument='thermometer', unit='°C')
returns -2 °C
